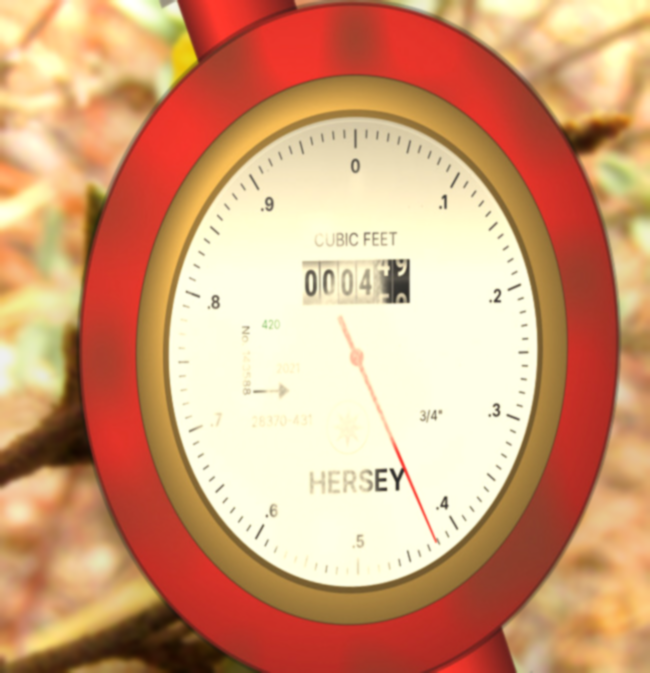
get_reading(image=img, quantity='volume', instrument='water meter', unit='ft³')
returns 449.42 ft³
